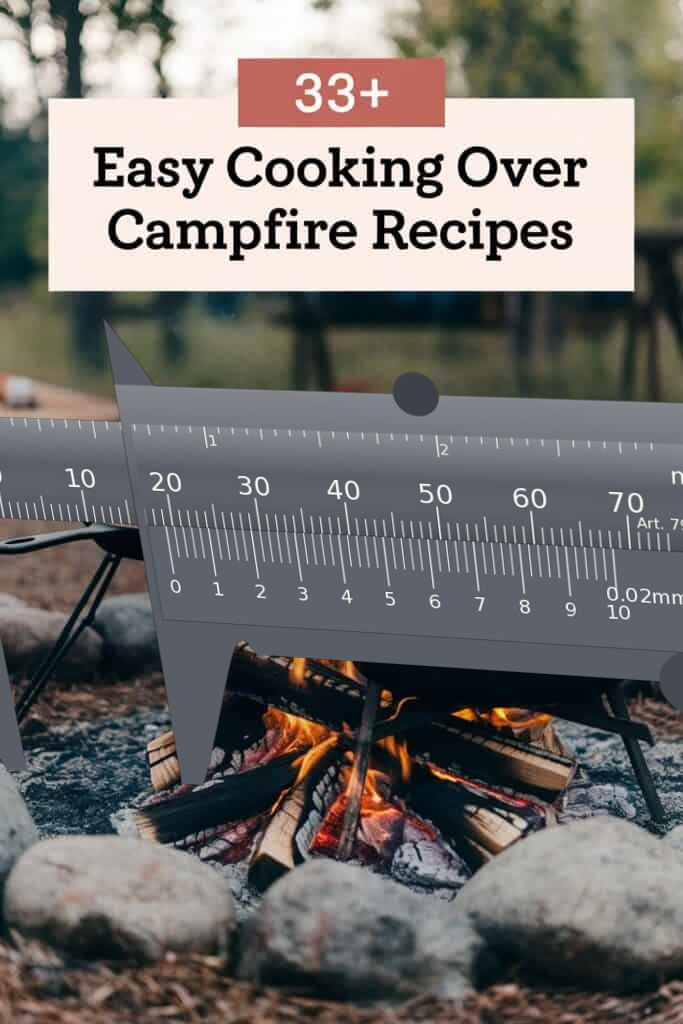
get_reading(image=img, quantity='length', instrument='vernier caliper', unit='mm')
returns 19.2 mm
